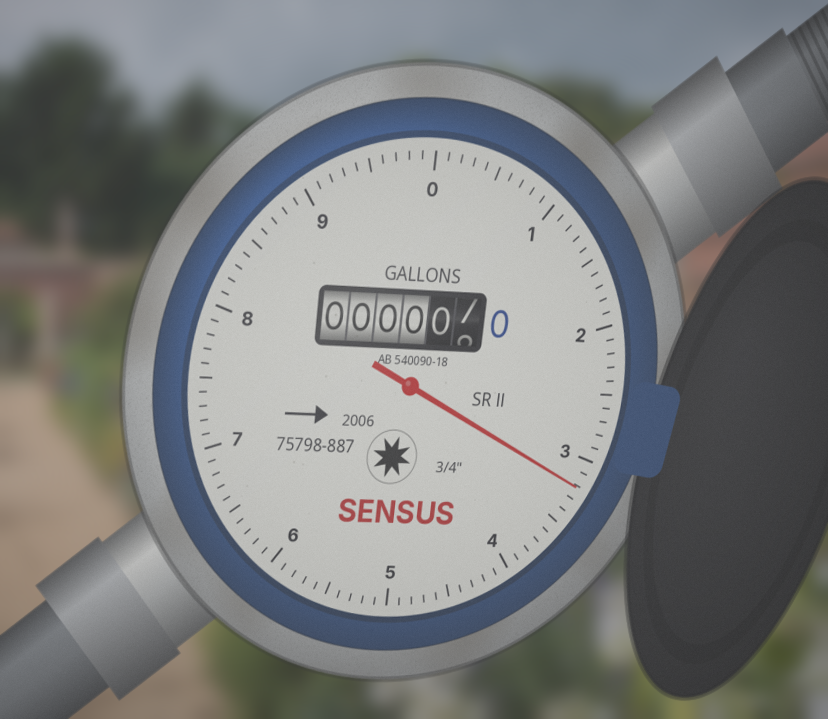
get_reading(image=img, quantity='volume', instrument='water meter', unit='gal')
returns 73.2 gal
